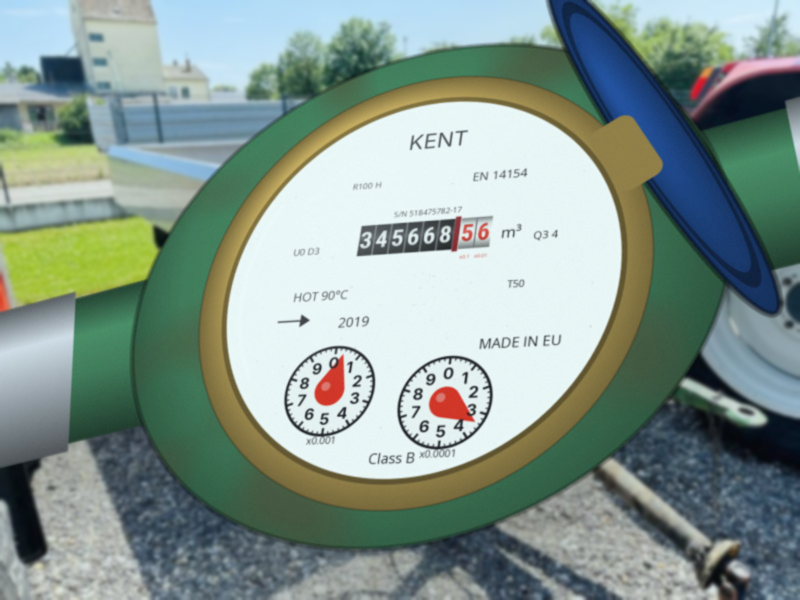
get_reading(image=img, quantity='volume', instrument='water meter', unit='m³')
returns 345668.5603 m³
